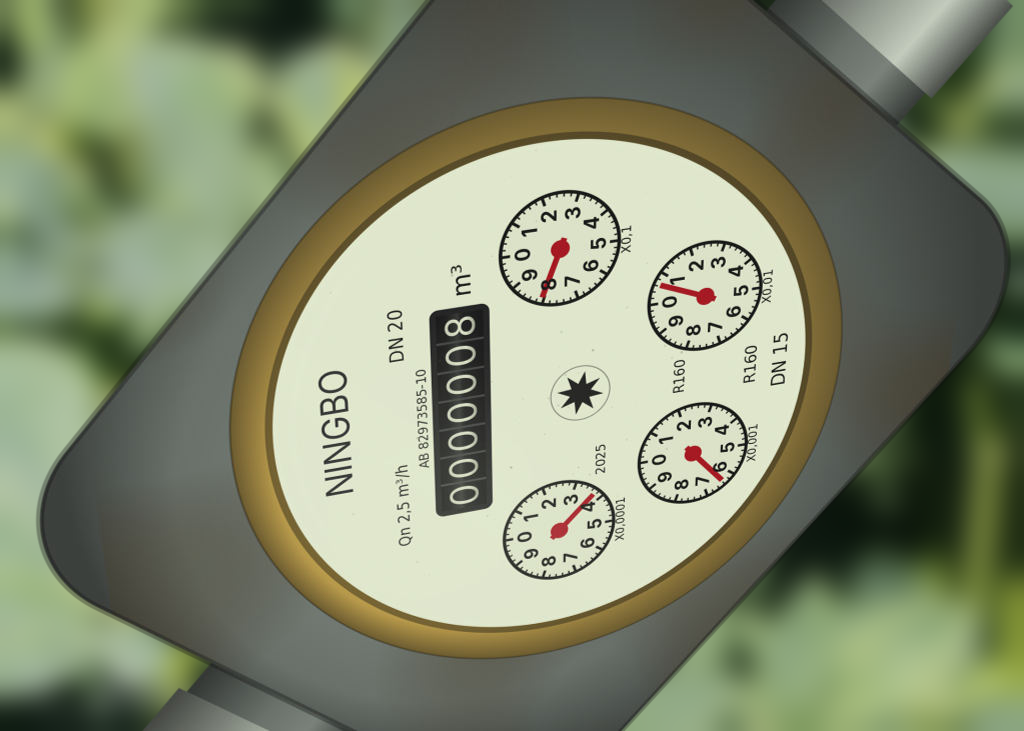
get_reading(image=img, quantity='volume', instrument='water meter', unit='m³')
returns 8.8063 m³
